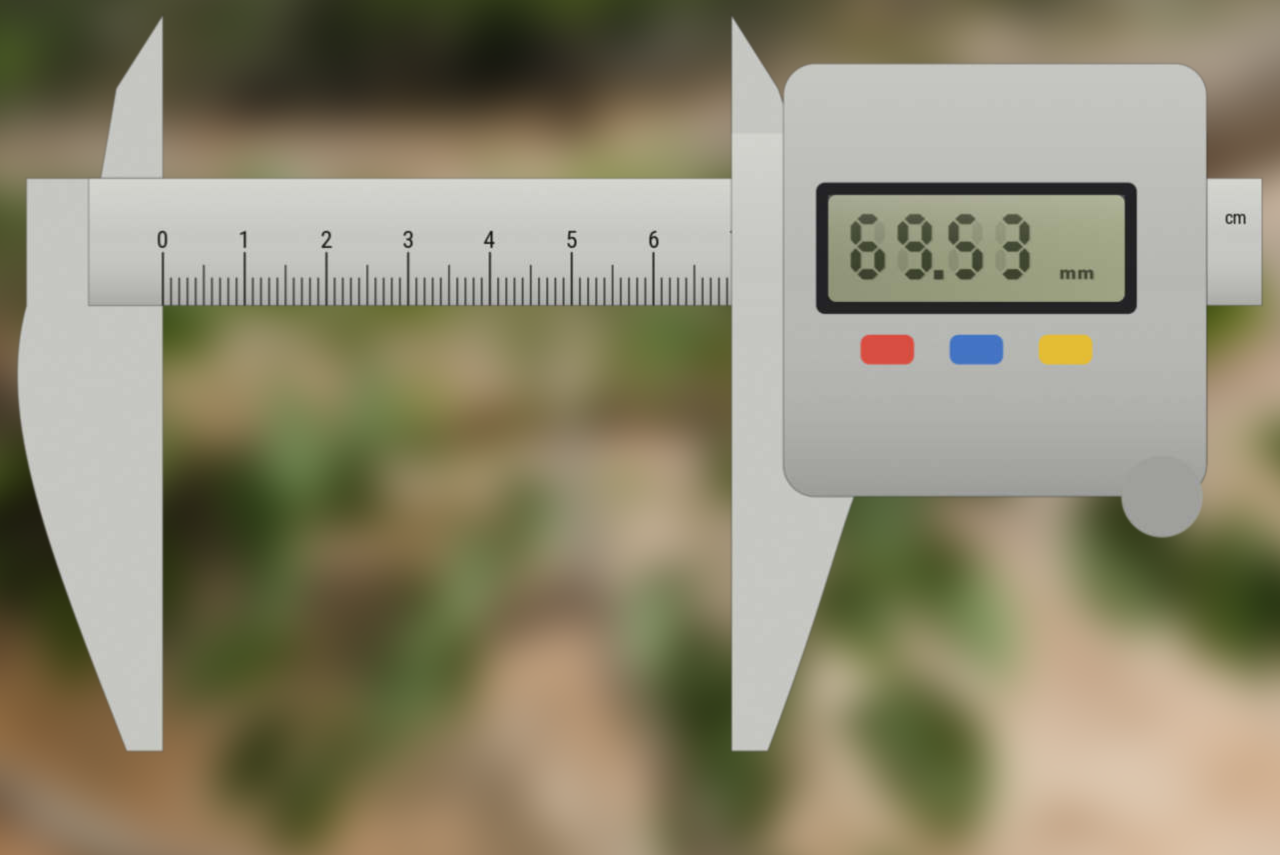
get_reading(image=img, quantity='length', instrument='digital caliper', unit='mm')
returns 69.53 mm
